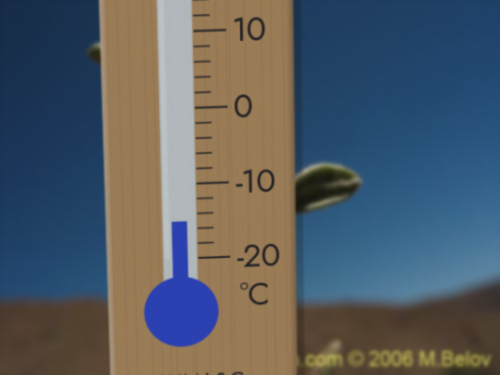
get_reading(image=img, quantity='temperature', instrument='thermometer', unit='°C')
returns -15 °C
